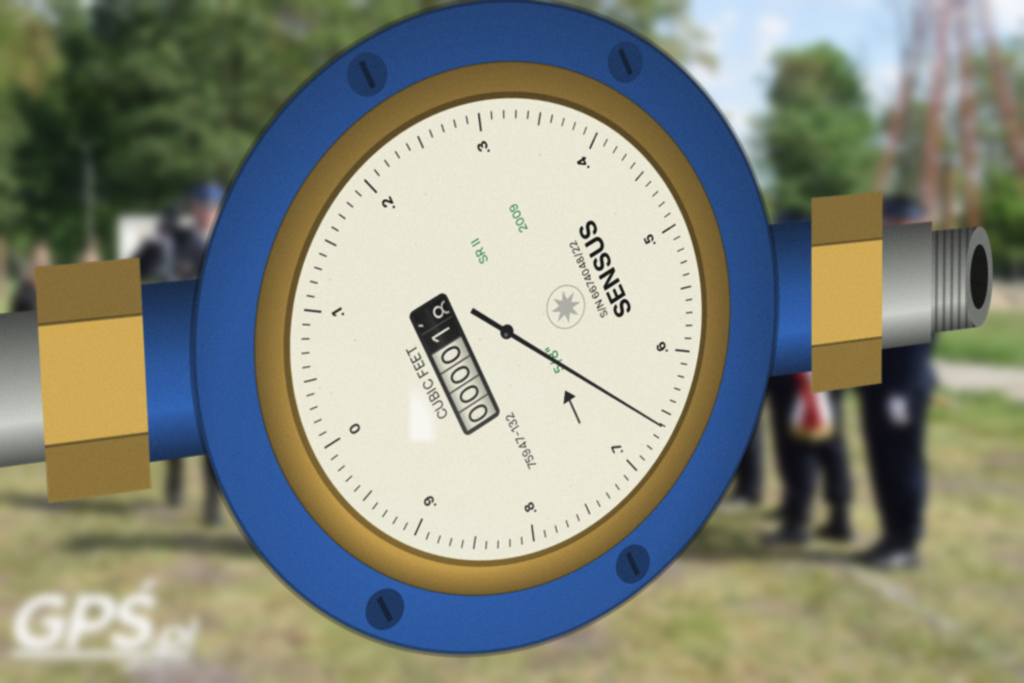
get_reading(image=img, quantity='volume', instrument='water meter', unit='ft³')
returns 17.66 ft³
